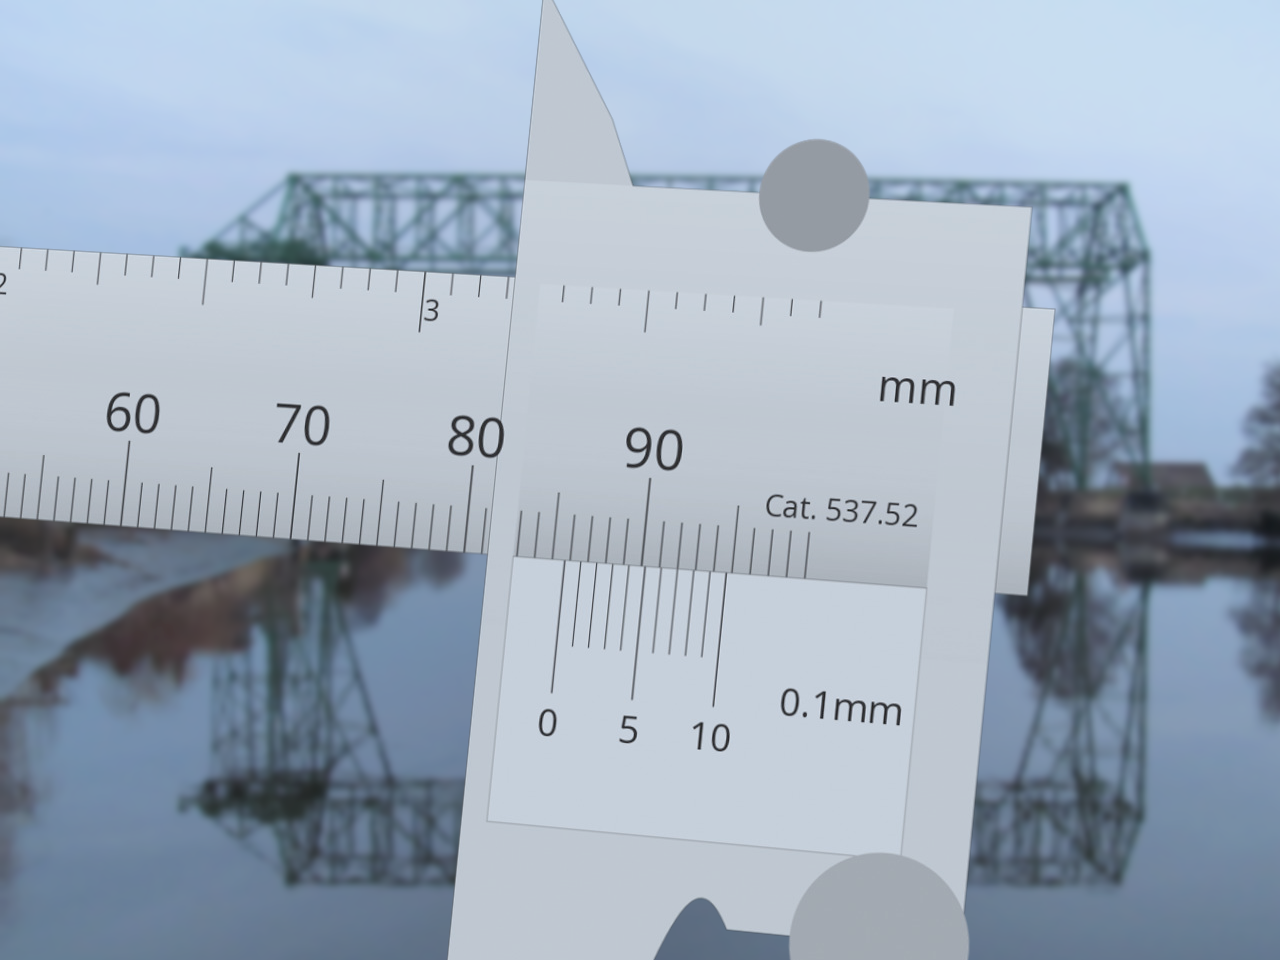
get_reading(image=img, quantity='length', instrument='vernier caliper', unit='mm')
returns 85.7 mm
